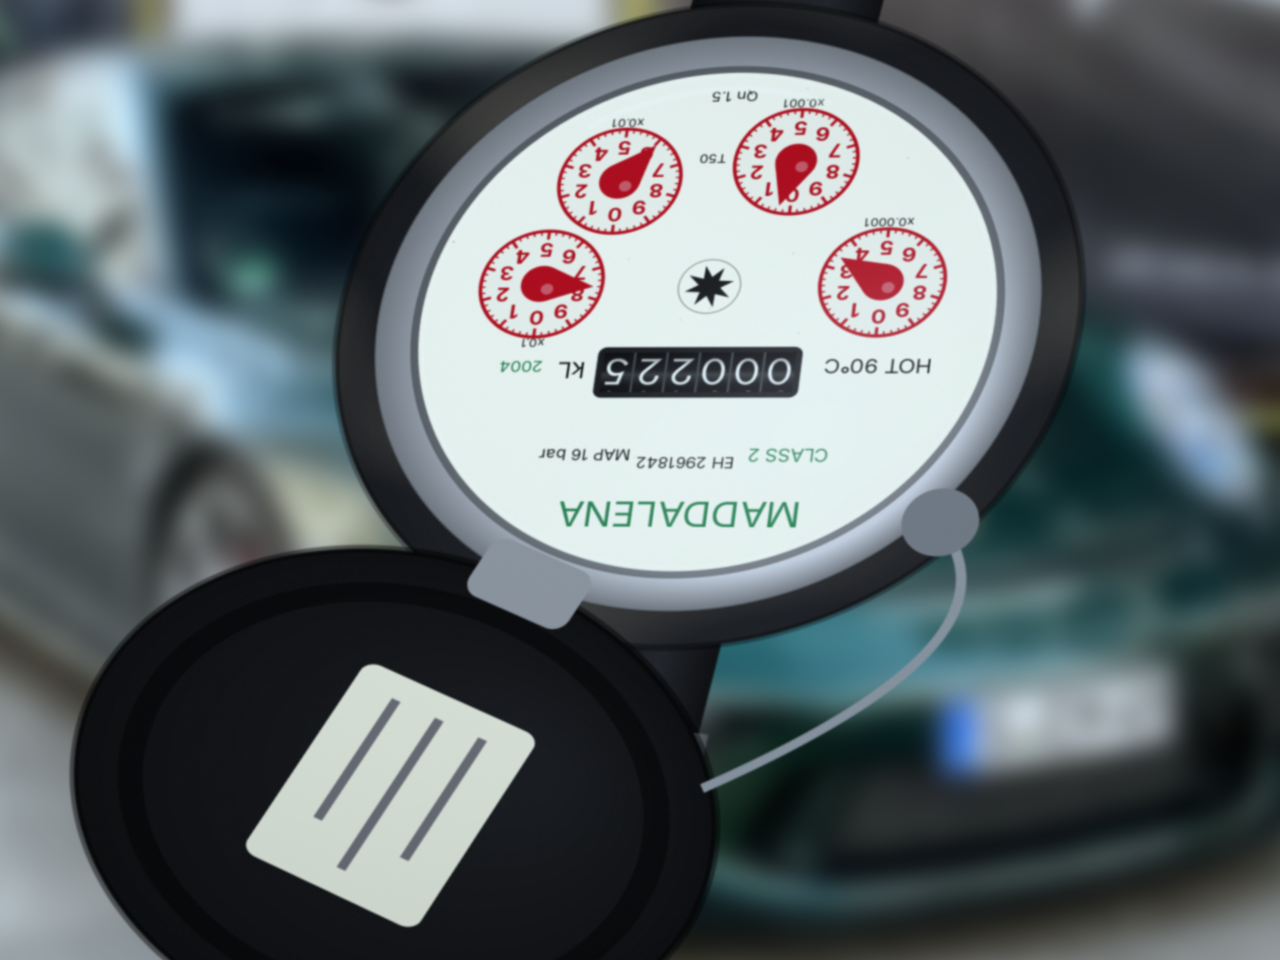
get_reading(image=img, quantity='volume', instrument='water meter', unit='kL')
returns 225.7603 kL
